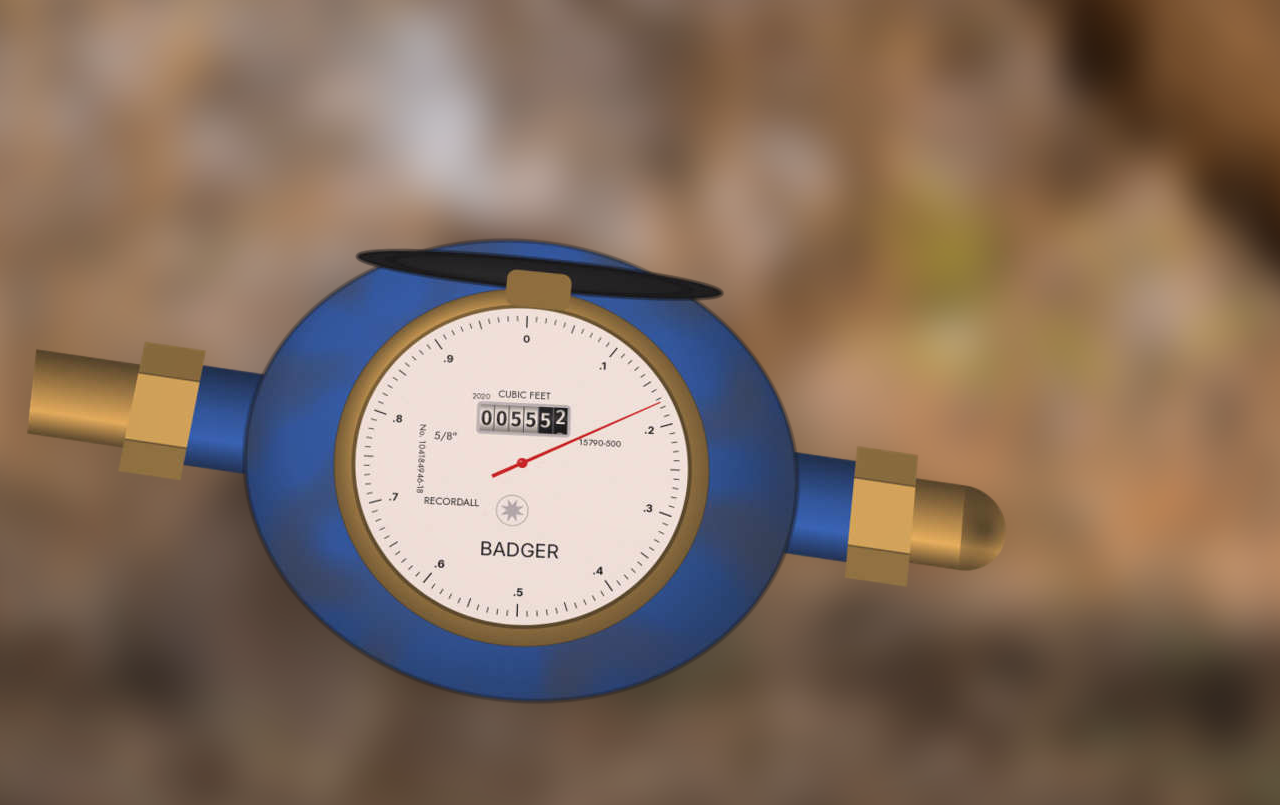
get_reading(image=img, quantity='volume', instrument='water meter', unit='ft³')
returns 5552.17 ft³
